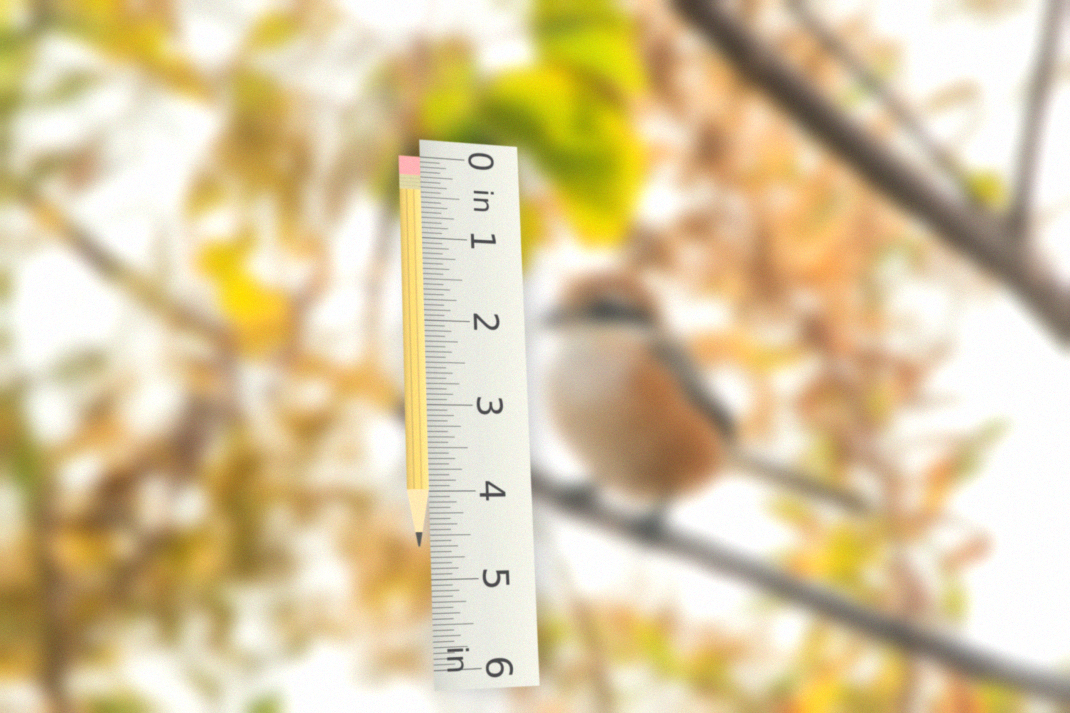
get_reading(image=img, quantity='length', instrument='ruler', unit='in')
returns 4.625 in
